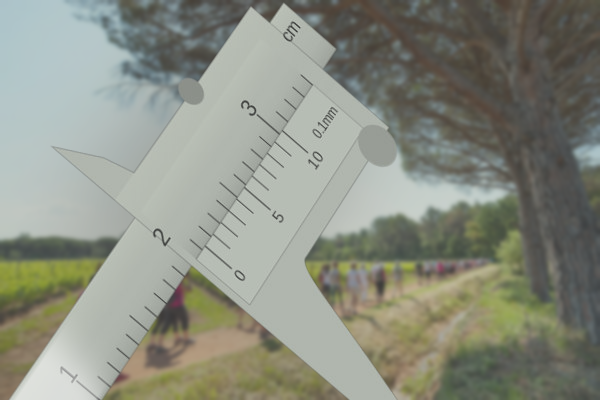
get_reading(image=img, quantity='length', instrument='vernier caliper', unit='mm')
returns 21.3 mm
